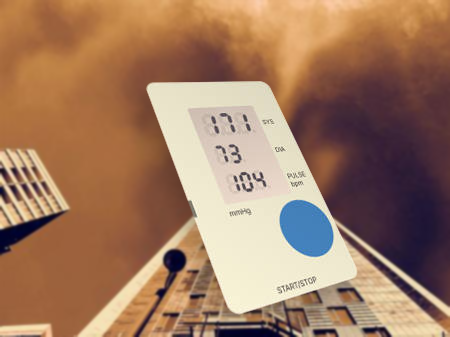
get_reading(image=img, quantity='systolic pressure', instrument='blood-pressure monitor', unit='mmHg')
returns 171 mmHg
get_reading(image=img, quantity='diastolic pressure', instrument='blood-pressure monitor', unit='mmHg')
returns 73 mmHg
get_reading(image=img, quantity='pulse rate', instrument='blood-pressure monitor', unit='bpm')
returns 104 bpm
